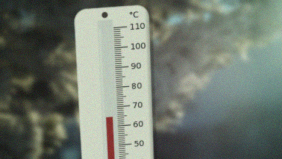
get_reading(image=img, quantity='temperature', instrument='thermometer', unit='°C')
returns 65 °C
